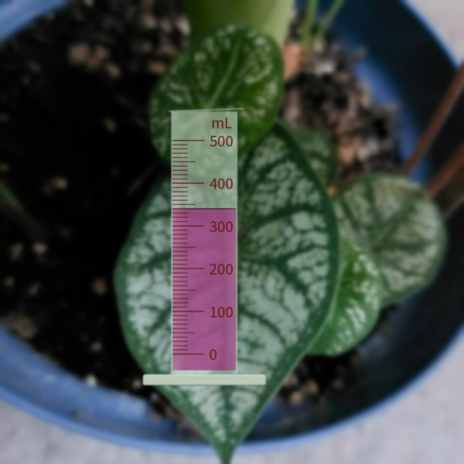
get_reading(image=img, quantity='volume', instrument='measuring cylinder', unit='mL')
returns 340 mL
